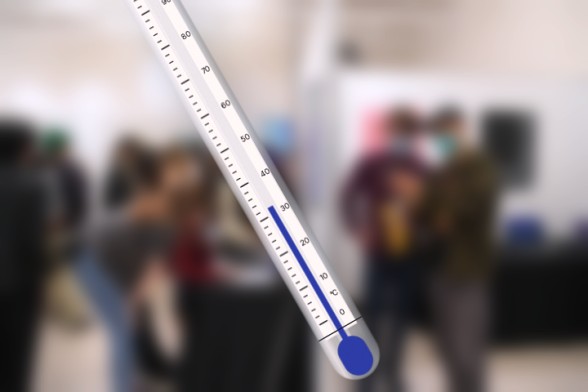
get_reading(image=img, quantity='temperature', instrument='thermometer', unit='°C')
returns 32 °C
